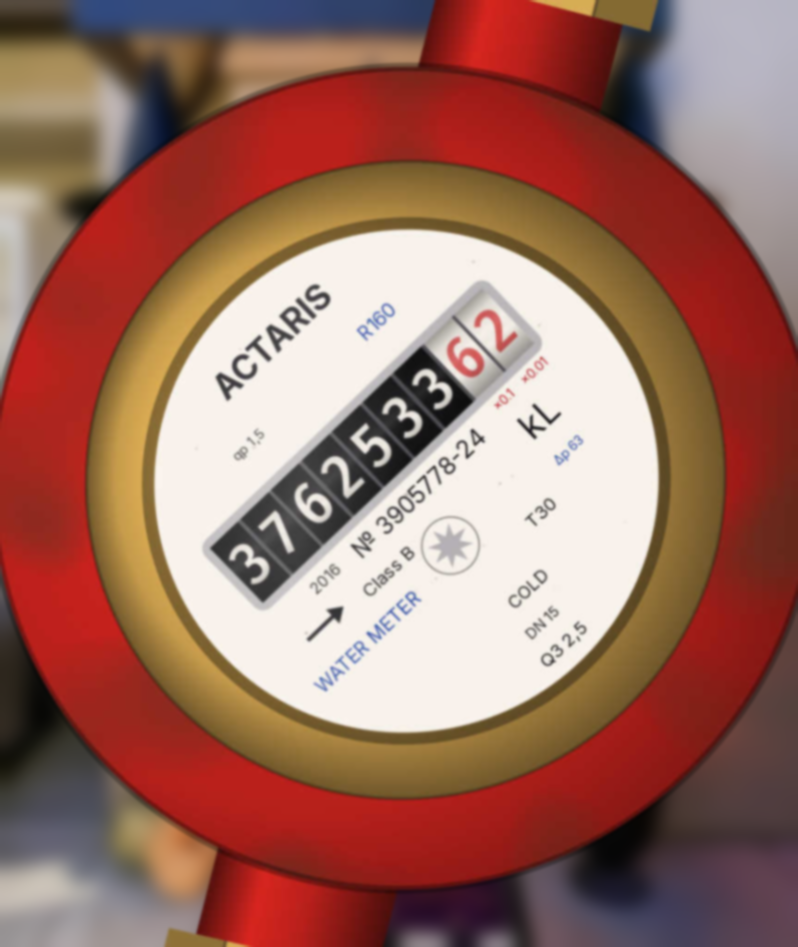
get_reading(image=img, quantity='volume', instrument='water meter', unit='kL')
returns 3762533.62 kL
